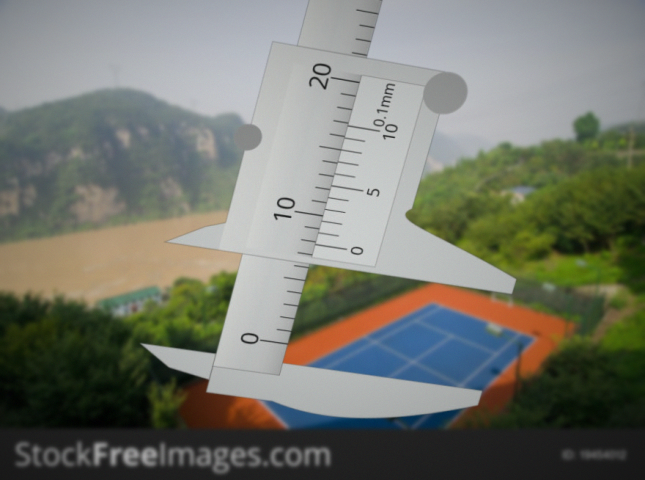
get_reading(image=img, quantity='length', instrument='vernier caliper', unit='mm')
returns 7.8 mm
